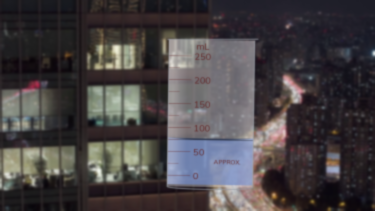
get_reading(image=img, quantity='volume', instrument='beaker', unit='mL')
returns 75 mL
